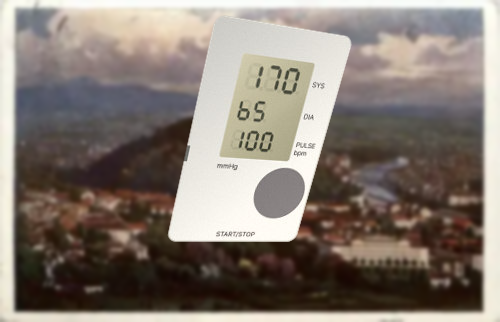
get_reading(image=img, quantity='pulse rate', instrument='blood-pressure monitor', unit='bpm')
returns 100 bpm
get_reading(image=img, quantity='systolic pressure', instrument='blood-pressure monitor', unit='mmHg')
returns 170 mmHg
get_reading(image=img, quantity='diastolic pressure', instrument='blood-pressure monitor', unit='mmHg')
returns 65 mmHg
